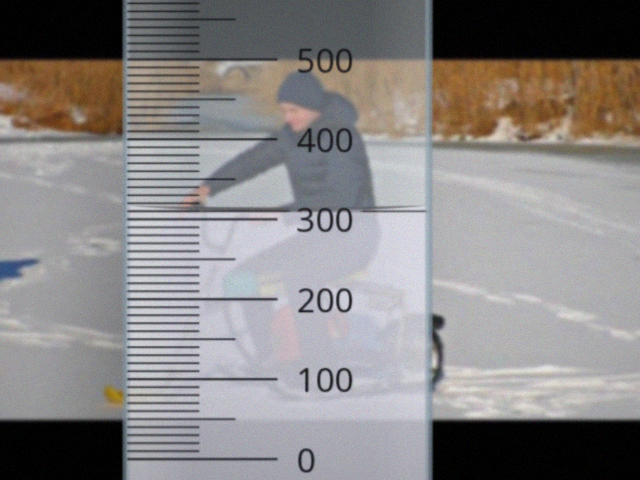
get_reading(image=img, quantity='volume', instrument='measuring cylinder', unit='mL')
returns 310 mL
